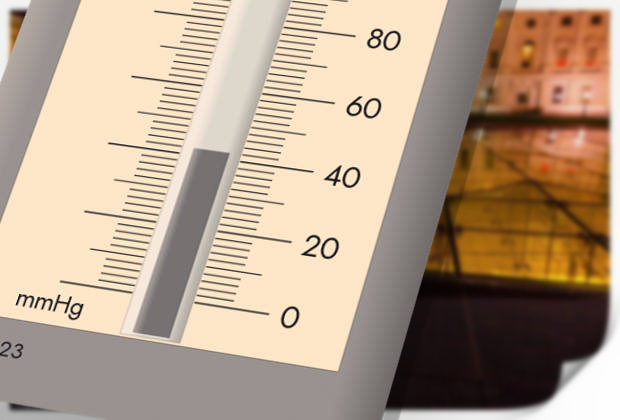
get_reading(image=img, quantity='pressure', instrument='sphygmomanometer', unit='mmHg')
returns 42 mmHg
